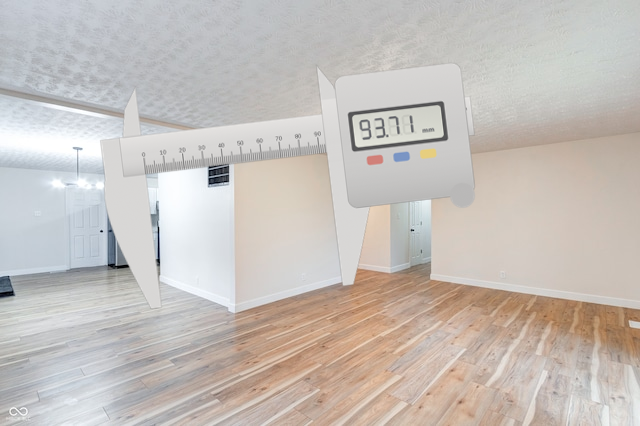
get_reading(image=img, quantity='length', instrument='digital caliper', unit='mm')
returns 93.71 mm
